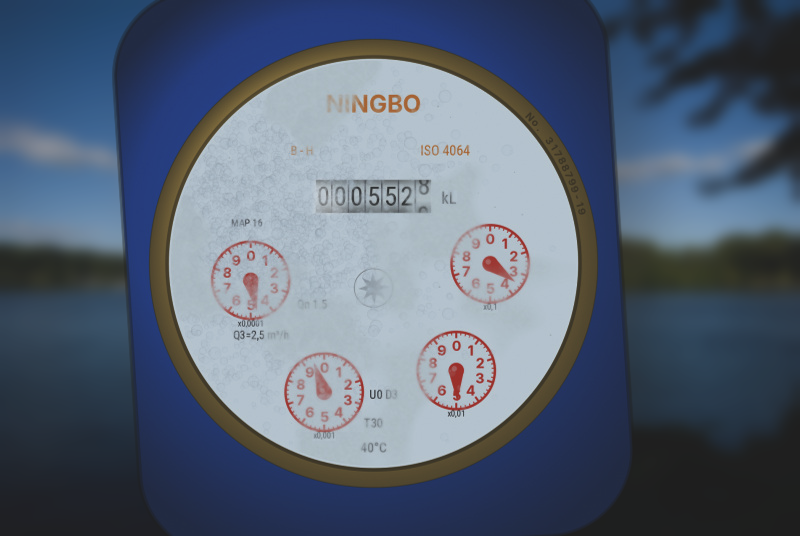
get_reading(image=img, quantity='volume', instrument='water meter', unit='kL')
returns 5528.3494 kL
